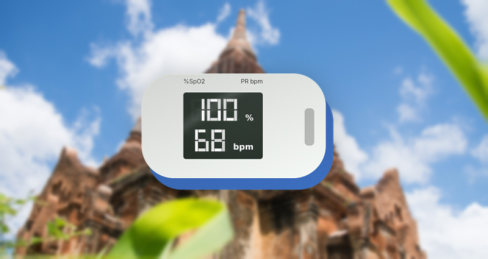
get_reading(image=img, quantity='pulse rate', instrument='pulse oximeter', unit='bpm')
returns 68 bpm
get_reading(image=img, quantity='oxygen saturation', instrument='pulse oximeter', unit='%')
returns 100 %
